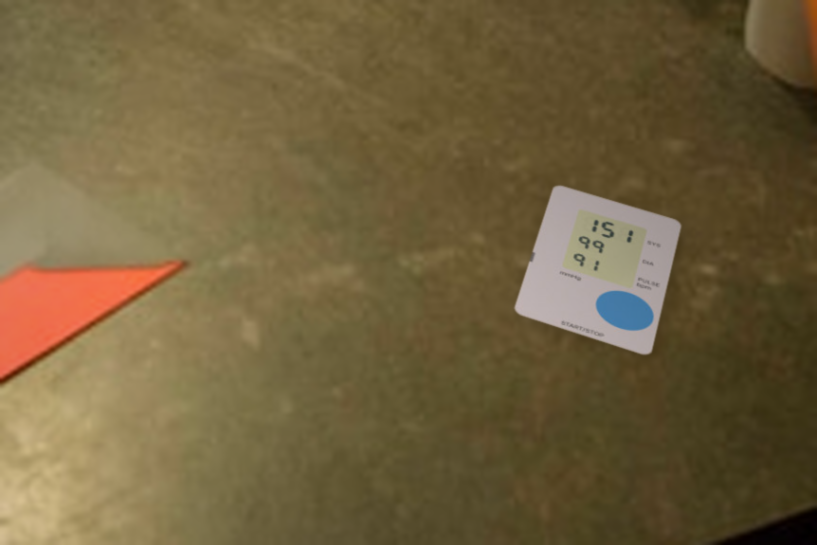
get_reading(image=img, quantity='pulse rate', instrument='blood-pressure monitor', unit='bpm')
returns 91 bpm
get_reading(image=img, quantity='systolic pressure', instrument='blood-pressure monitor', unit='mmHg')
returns 151 mmHg
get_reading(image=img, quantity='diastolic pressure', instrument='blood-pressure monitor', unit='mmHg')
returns 99 mmHg
